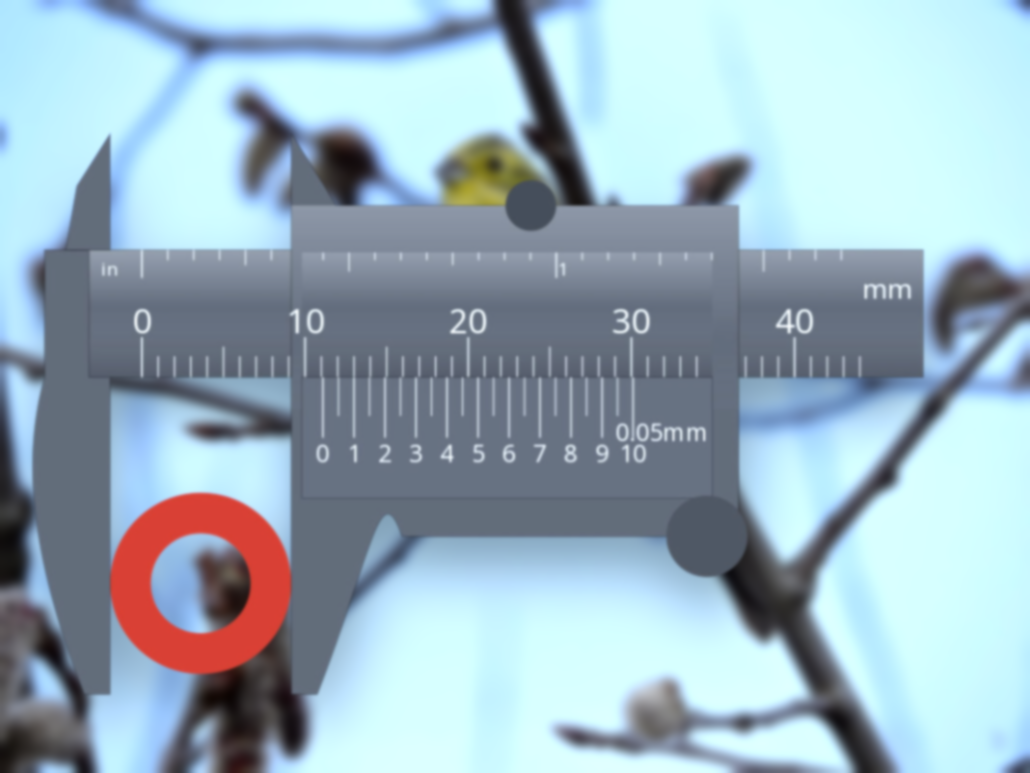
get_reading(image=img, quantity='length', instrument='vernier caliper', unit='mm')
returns 11.1 mm
